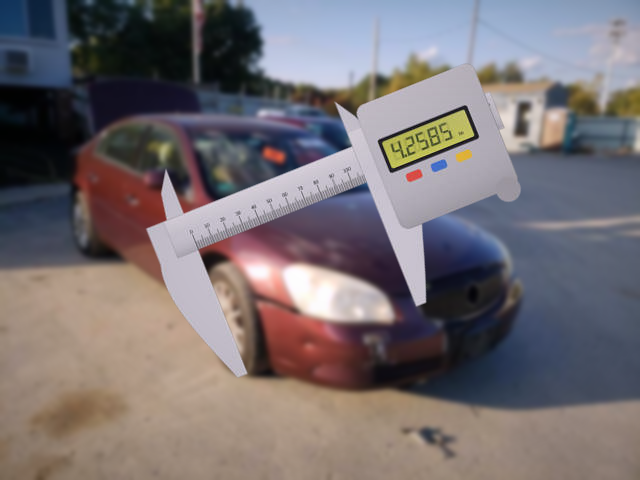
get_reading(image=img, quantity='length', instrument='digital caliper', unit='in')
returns 4.2585 in
